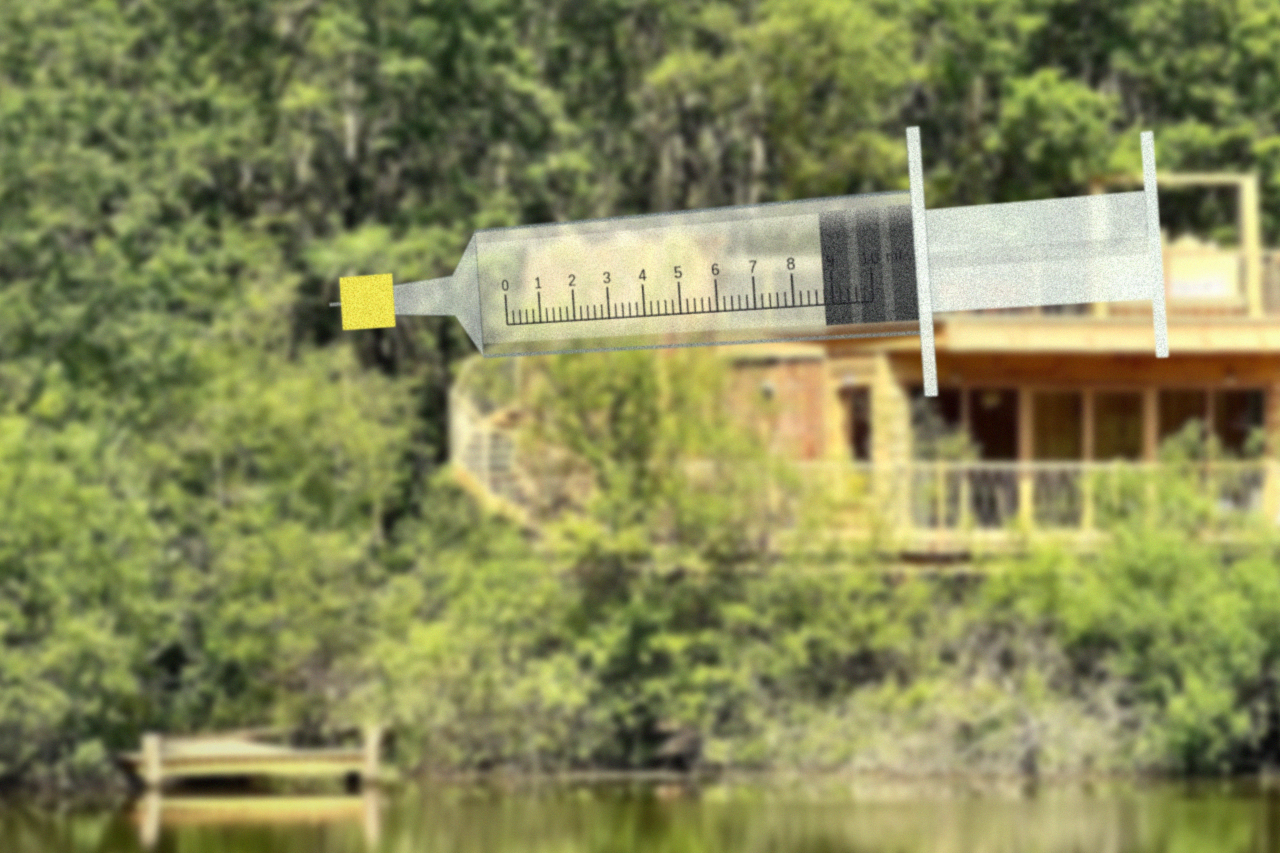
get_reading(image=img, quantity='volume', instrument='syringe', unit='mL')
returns 8.8 mL
